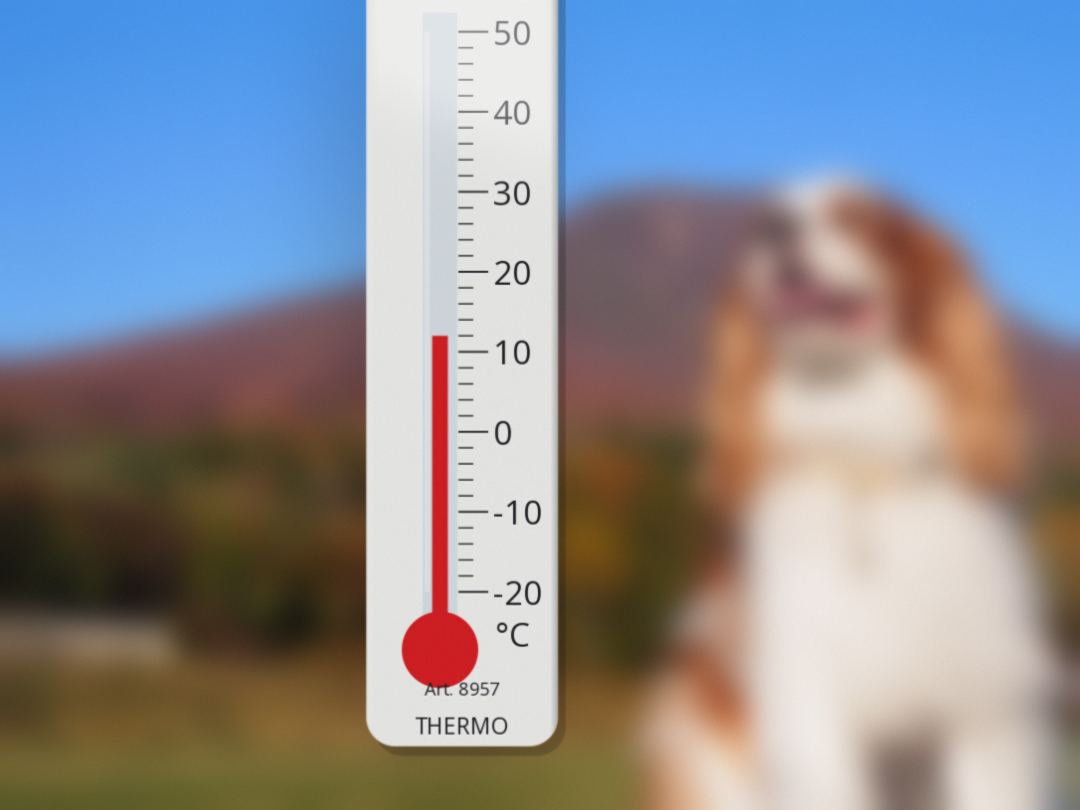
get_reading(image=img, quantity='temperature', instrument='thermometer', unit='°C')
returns 12 °C
